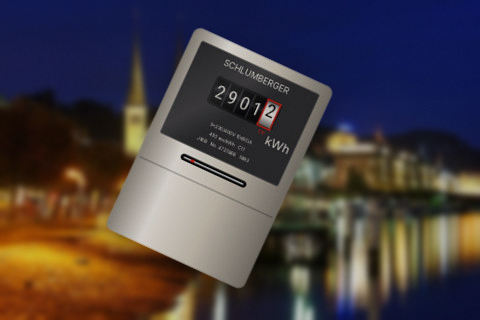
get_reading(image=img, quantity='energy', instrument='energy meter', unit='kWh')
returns 2901.2 kWh
